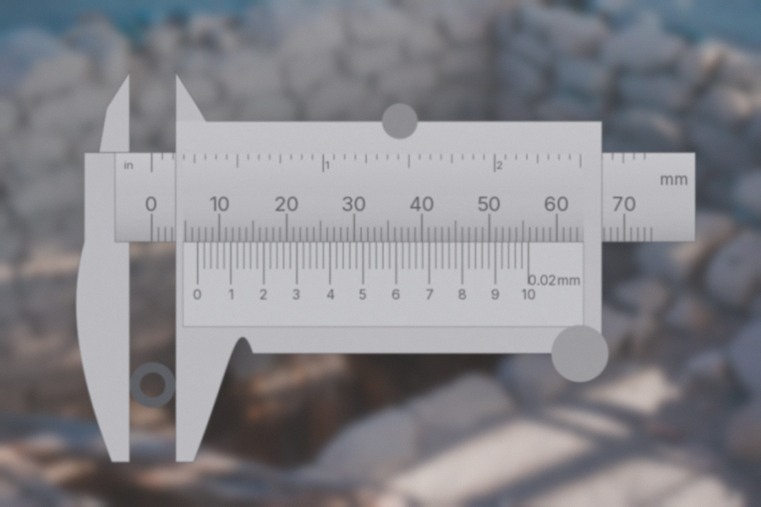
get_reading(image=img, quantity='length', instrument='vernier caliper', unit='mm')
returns 6.8 mm
